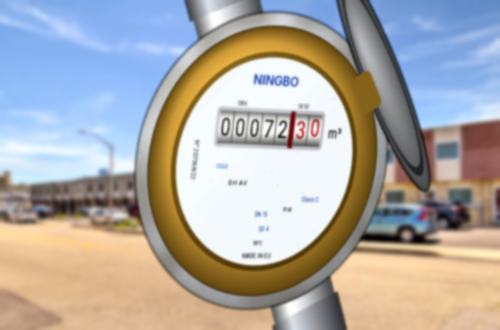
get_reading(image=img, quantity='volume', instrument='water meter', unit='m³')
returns 72.30 m³
